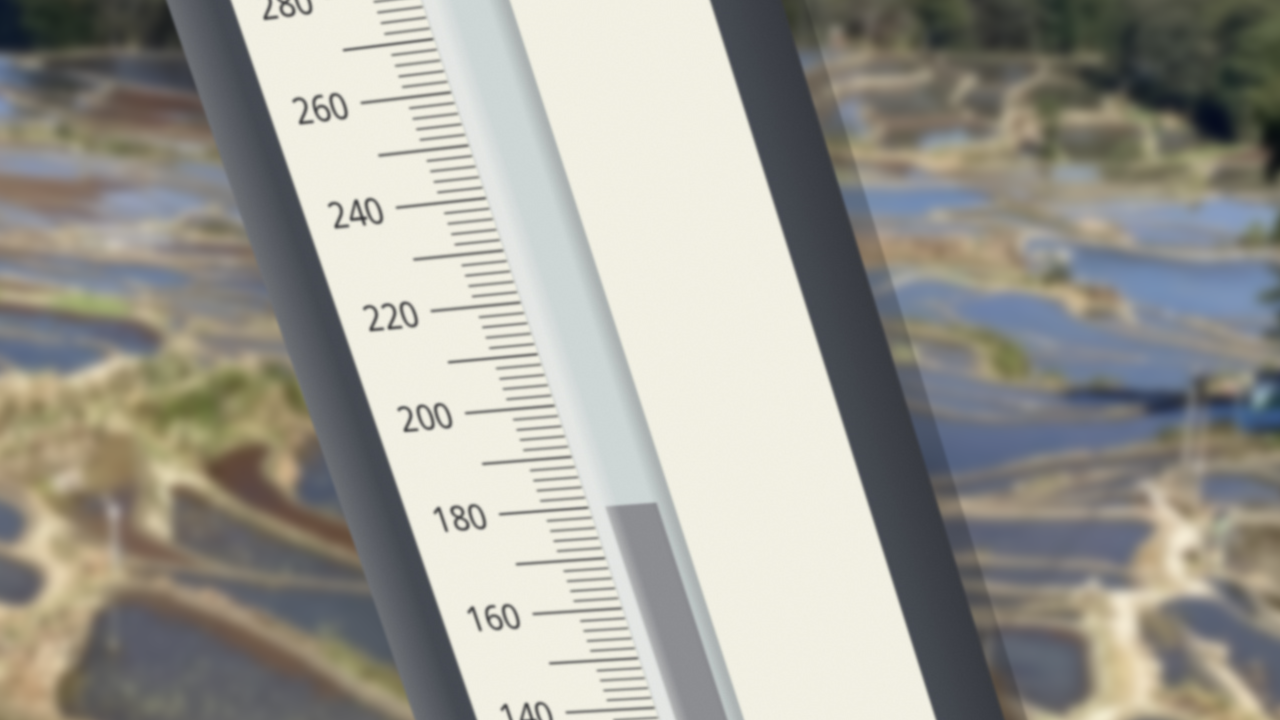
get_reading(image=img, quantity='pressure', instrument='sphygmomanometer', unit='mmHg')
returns 180 mmHg
